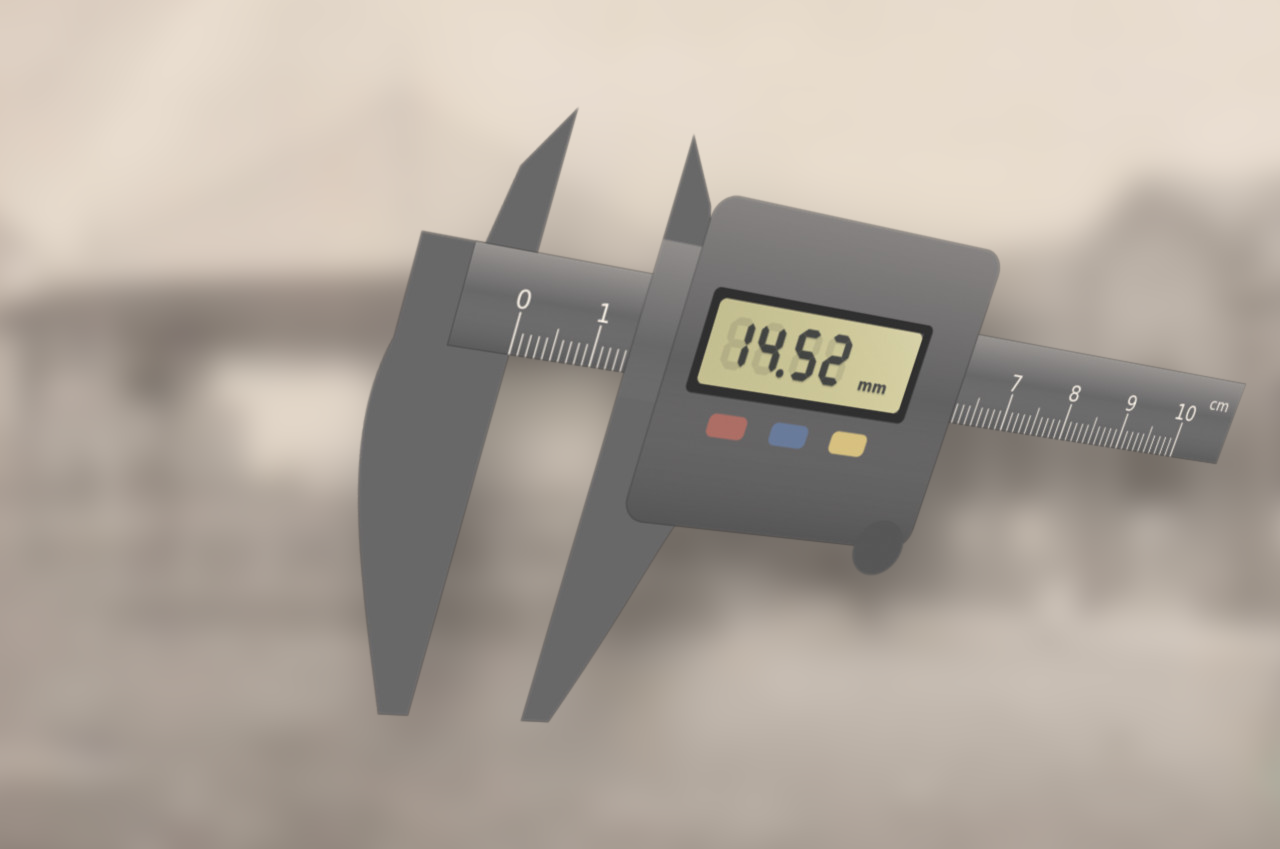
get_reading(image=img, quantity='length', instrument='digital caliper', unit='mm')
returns 14.52 mm
